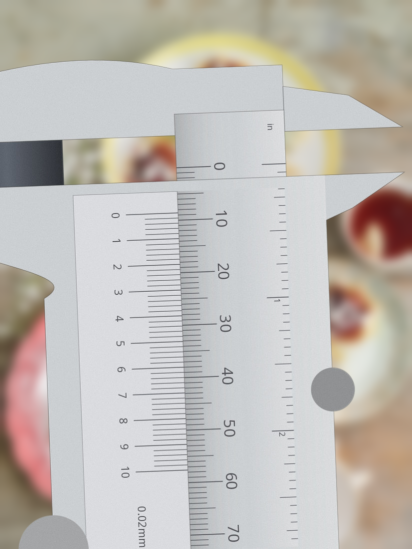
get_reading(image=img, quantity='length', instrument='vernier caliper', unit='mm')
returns 8.6 mm
